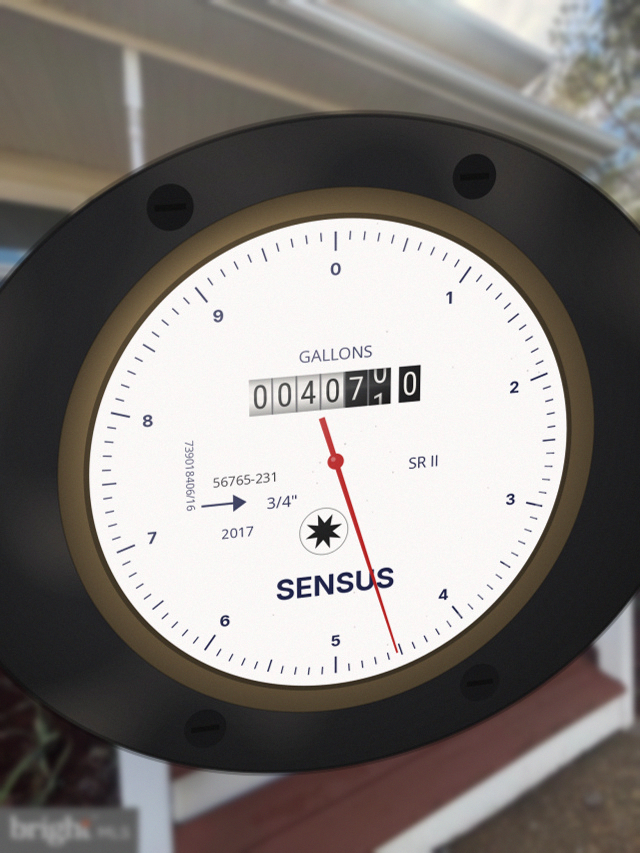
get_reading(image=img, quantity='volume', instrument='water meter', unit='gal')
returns 40704.5 gal
